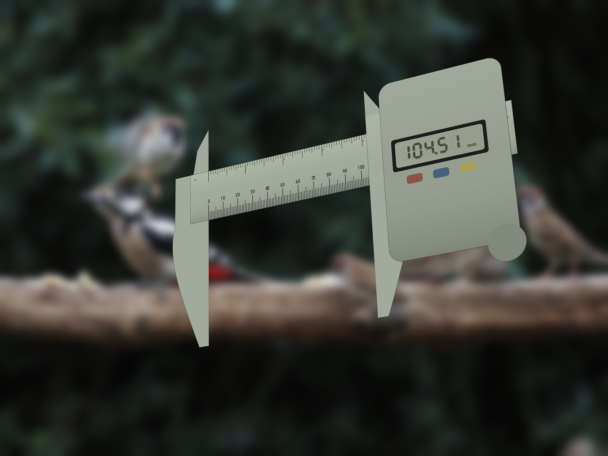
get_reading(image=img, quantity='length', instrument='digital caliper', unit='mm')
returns 104.51 mm
